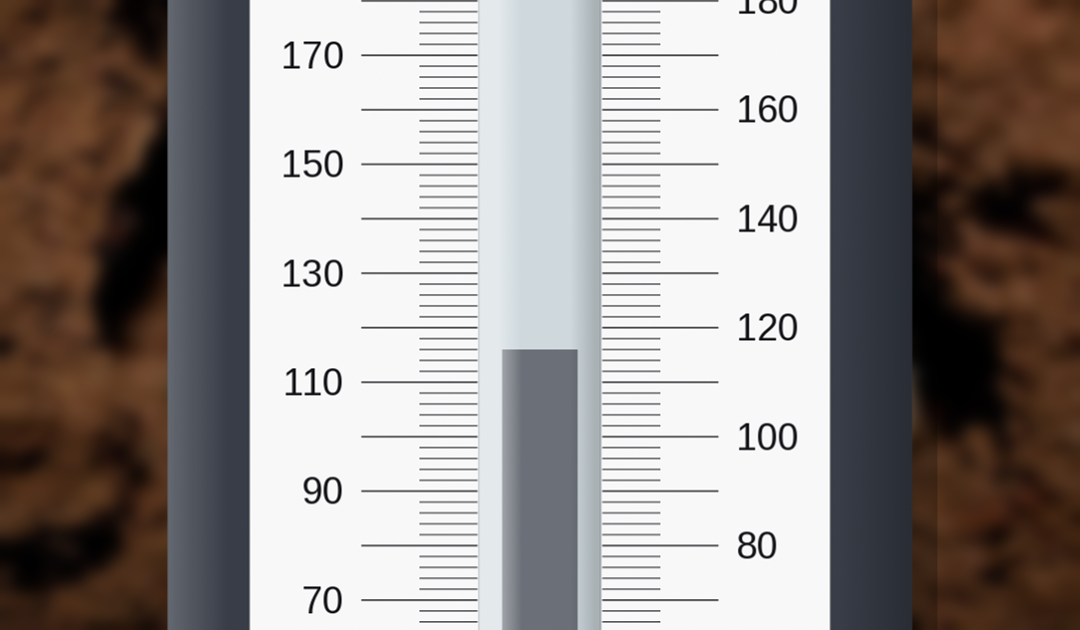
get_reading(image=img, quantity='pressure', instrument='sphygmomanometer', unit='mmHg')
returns 116 mmHg
